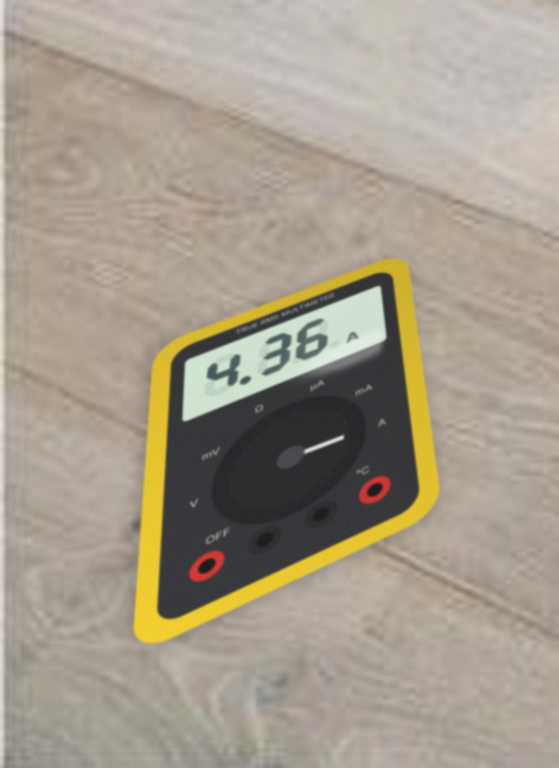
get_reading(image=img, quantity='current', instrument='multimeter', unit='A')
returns 4.36 A
